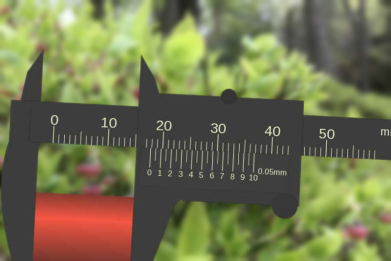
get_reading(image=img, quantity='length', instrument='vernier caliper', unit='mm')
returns 17.8 mm
